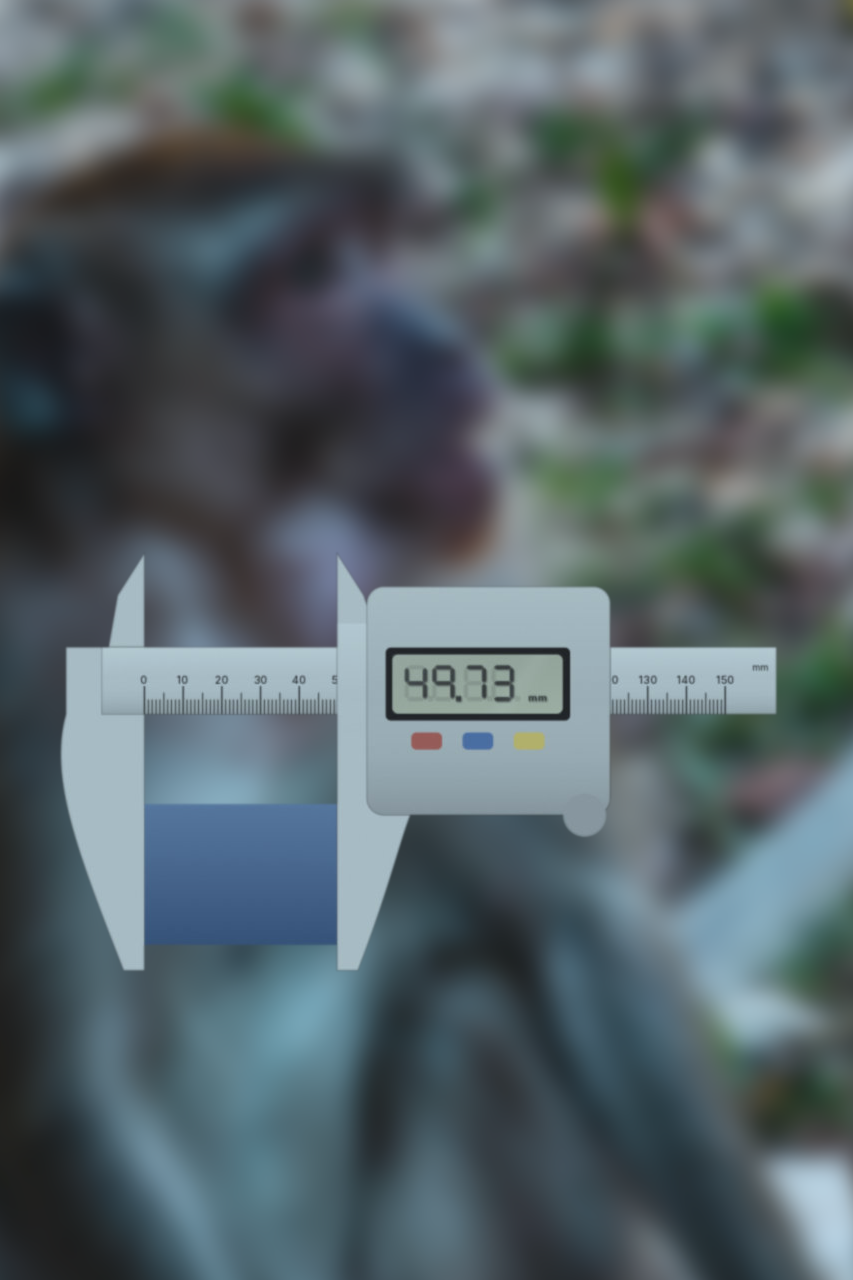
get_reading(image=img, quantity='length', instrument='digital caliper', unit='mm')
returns 49.73 mm
